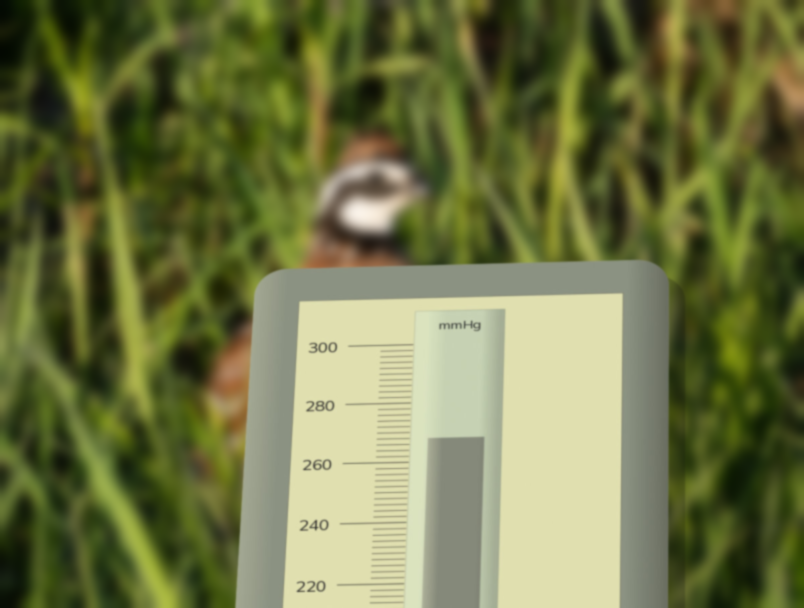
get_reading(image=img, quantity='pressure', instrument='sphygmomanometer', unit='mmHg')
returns 268 mmHg
